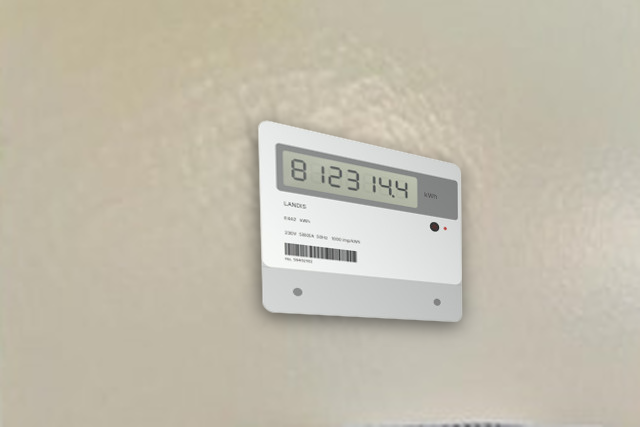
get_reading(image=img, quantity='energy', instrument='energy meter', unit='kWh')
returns 812314.4 kWh
